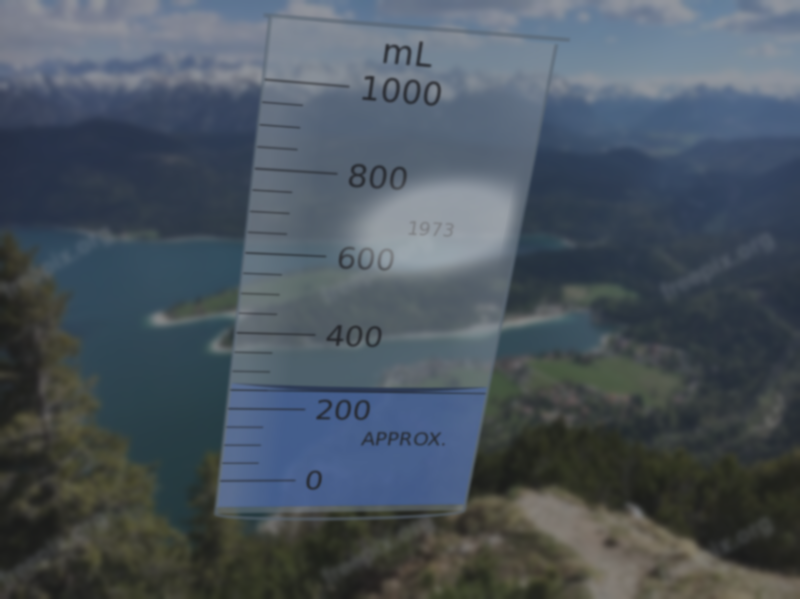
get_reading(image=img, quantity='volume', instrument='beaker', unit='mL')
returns 250 mL
